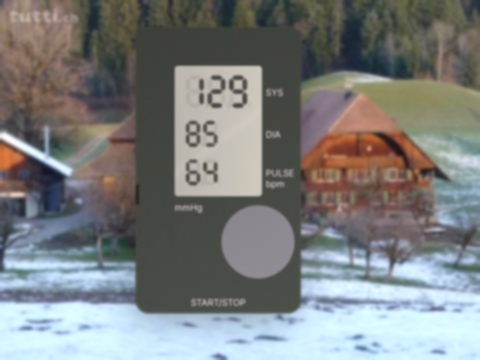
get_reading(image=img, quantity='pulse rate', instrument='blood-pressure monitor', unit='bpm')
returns 64 bpm
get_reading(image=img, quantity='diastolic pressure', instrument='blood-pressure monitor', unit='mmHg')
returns 85 mmHg
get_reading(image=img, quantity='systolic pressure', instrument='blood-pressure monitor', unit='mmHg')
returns 129 mmHg
